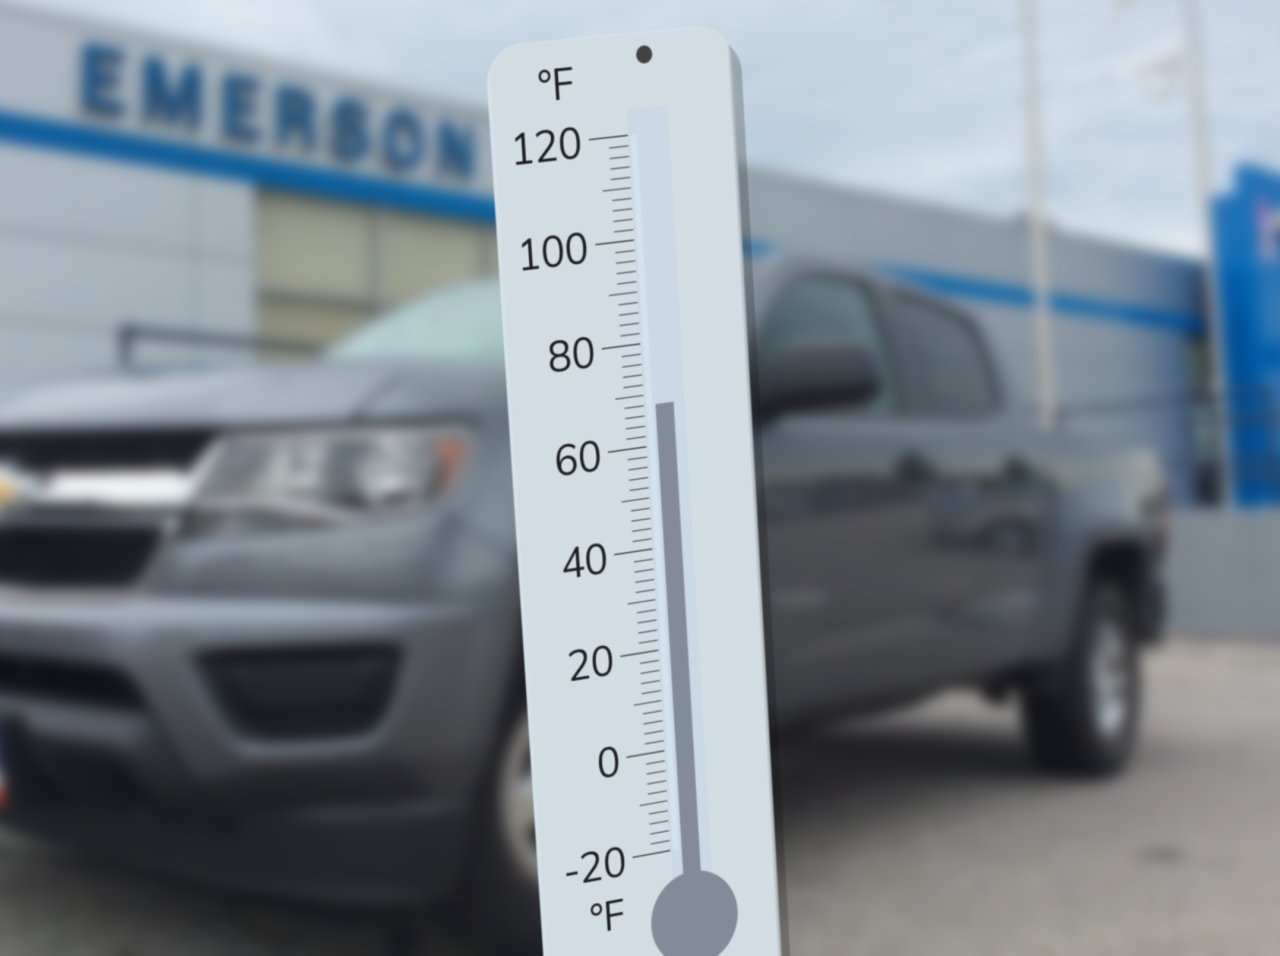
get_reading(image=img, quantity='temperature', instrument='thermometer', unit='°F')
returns 68 °F
